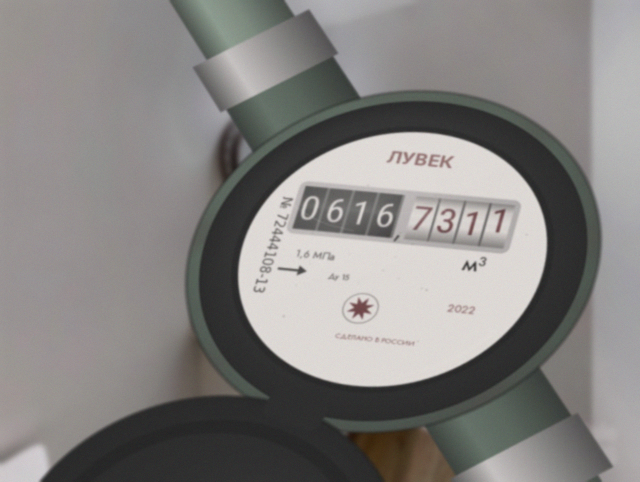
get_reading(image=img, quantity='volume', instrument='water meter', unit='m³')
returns 616.7311 m³
